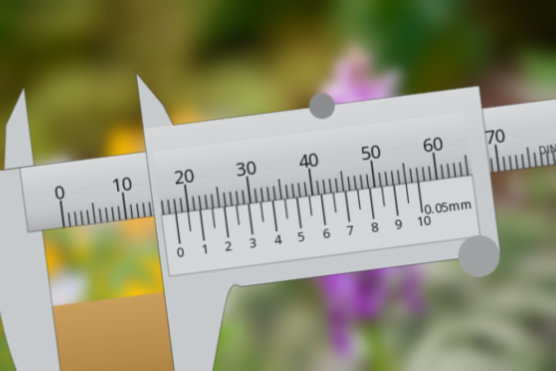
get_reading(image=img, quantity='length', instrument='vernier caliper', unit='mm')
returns 18.0 mm
